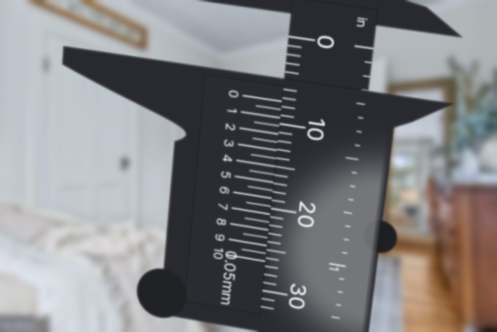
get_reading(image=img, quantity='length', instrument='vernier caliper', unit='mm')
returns 7.4 mm
